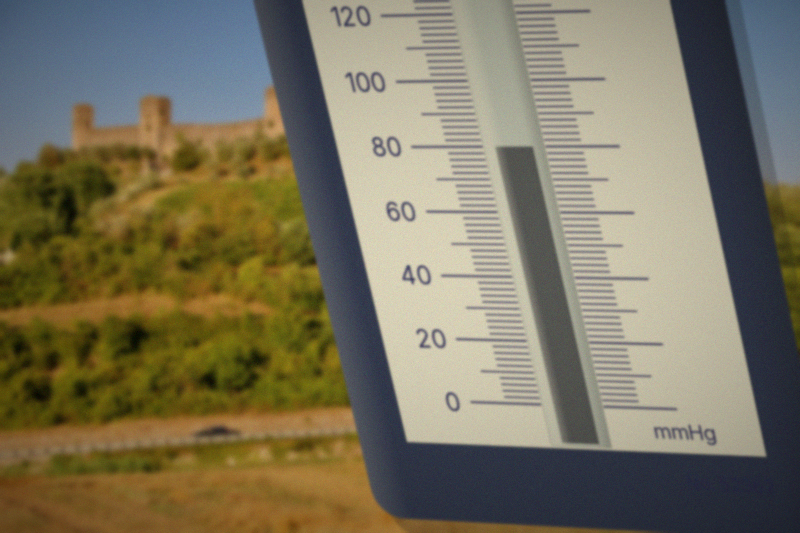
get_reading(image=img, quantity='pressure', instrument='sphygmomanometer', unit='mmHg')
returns 80 mmHg
